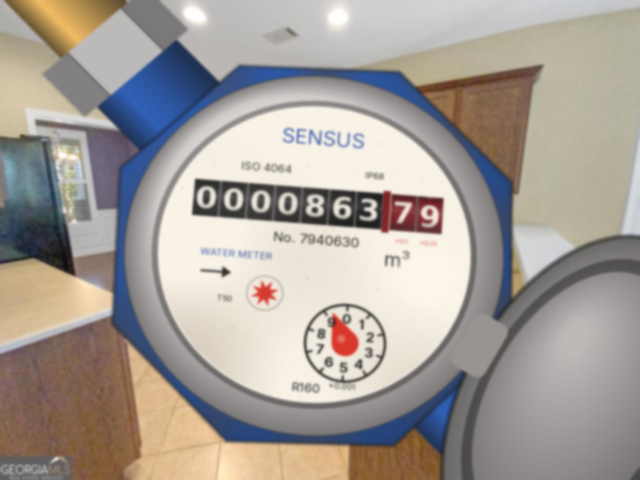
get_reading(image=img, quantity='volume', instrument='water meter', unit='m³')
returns 863.789 m³
